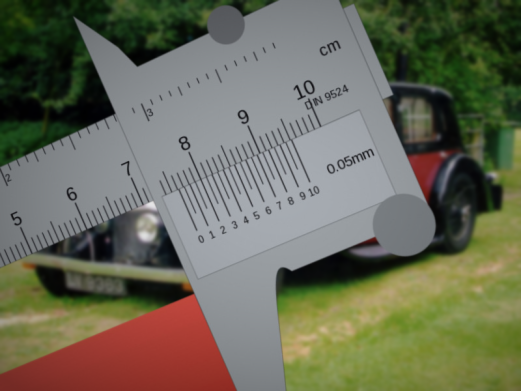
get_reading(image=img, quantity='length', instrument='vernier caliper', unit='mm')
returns 76.2 mm
